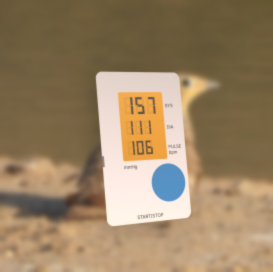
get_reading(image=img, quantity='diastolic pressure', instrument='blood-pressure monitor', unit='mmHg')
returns 111 mmHg
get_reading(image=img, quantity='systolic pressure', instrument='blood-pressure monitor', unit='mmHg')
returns 157 mmHg
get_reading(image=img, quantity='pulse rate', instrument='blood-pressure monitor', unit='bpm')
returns 106 bpm
